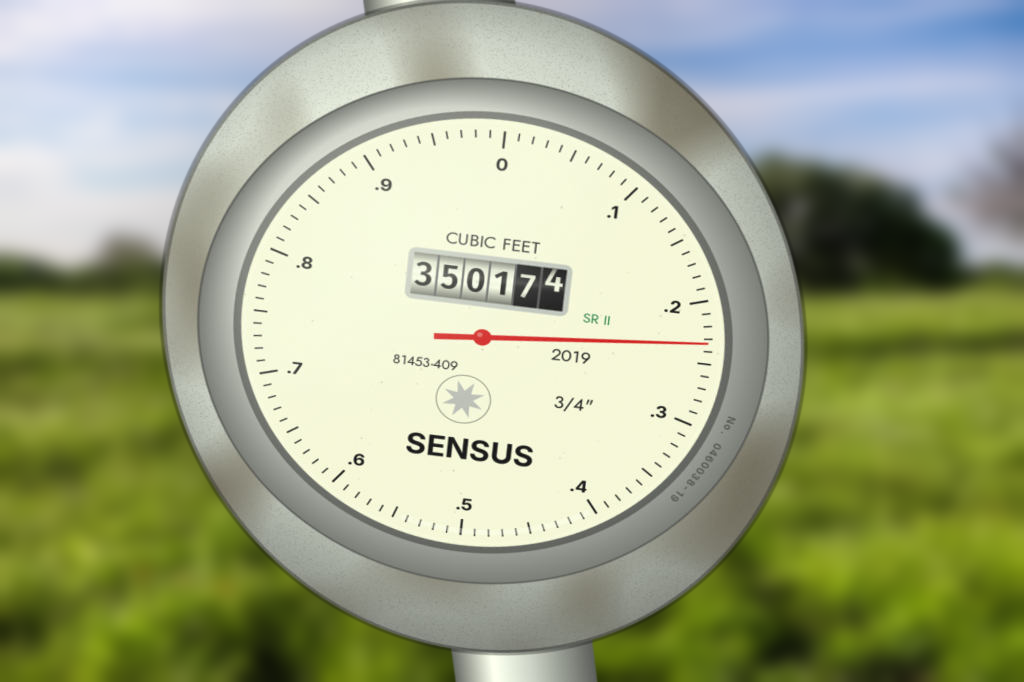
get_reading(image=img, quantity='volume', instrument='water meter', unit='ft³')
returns 350174.23 ft³
